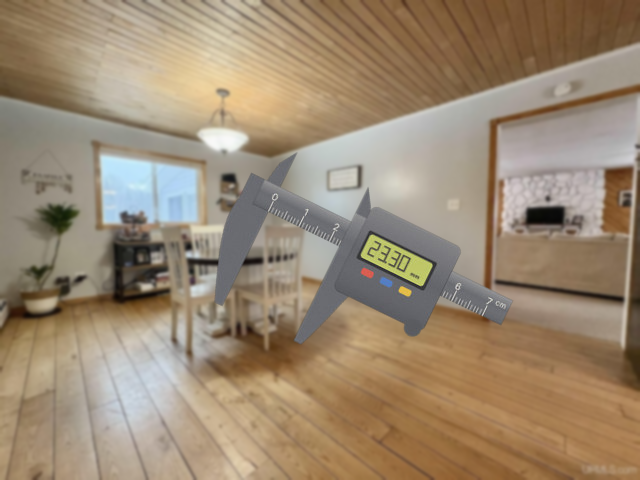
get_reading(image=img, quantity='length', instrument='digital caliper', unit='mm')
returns 23.30 mm
